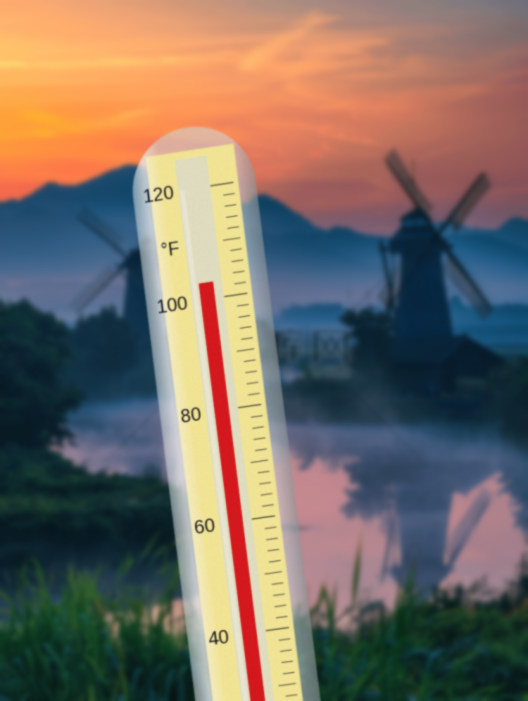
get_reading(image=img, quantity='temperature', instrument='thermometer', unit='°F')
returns 103 °F
